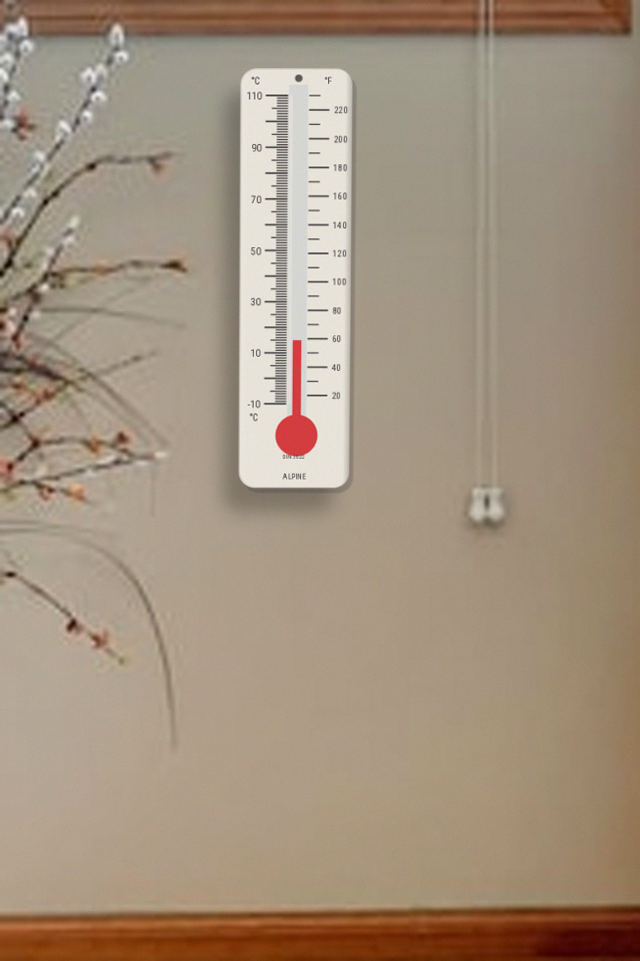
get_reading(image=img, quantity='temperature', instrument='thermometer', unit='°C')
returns 15 °C
